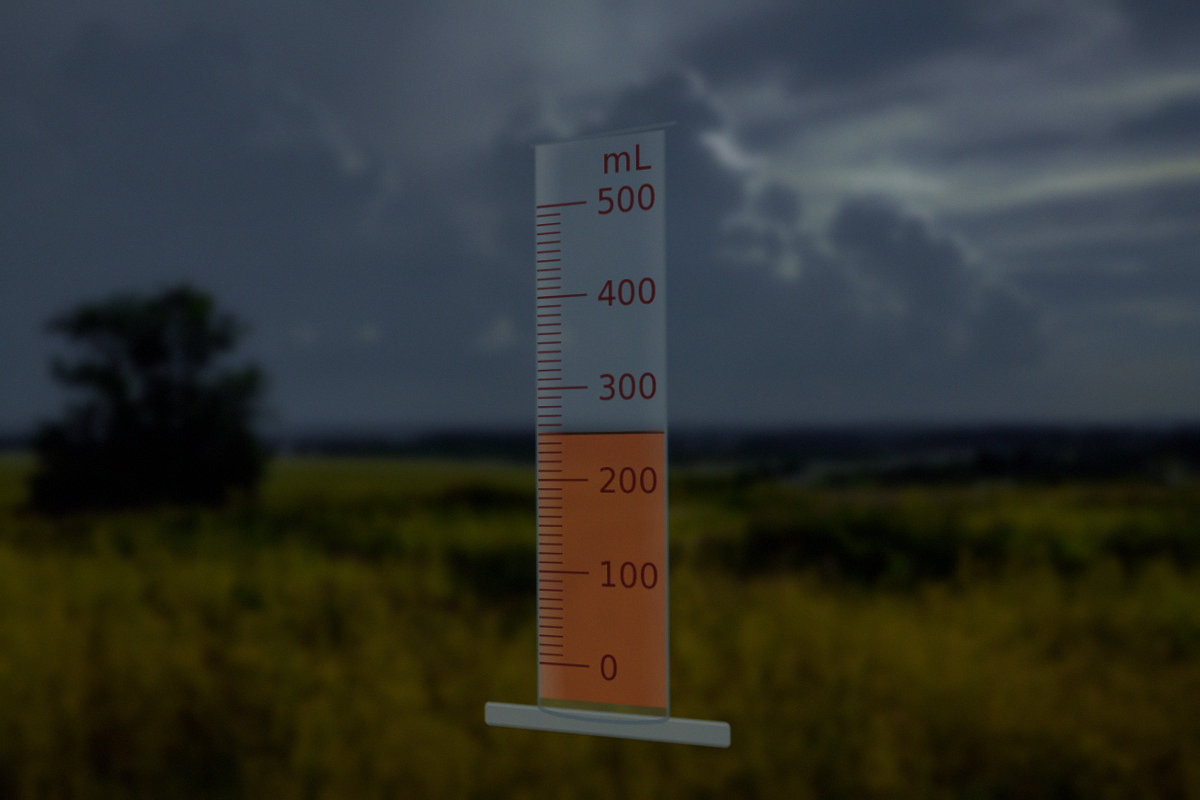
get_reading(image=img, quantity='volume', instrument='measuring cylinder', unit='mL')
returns 250 mL
